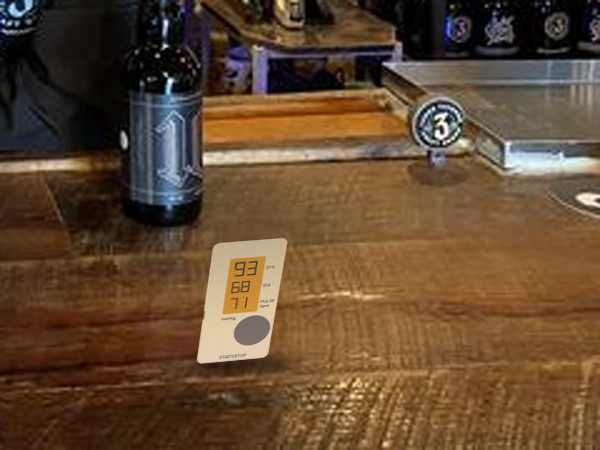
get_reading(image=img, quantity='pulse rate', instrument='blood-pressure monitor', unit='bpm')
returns 71 bpm
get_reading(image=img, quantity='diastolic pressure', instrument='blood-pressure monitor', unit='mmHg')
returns 68 mmHg
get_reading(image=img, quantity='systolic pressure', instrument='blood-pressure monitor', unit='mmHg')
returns 93 mmHg
